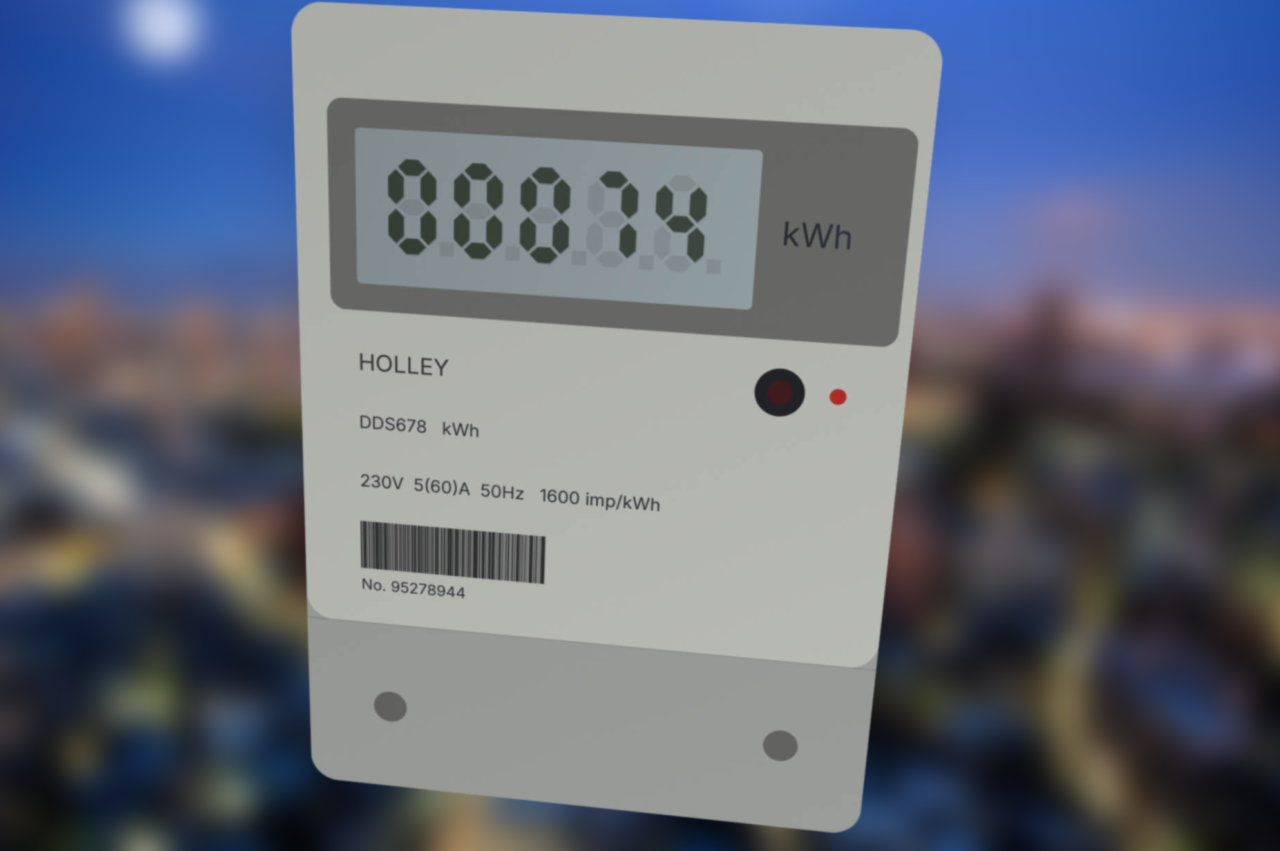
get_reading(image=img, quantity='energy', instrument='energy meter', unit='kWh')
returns 74 kWh
